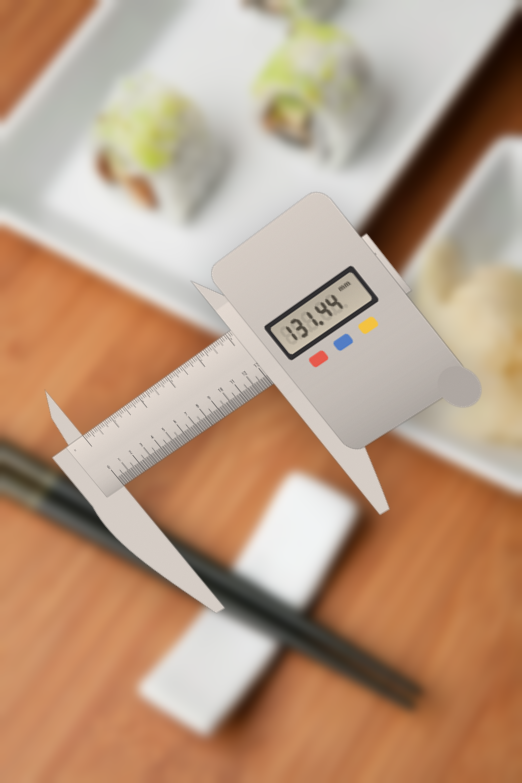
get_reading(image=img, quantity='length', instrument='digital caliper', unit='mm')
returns 131.44 mm
